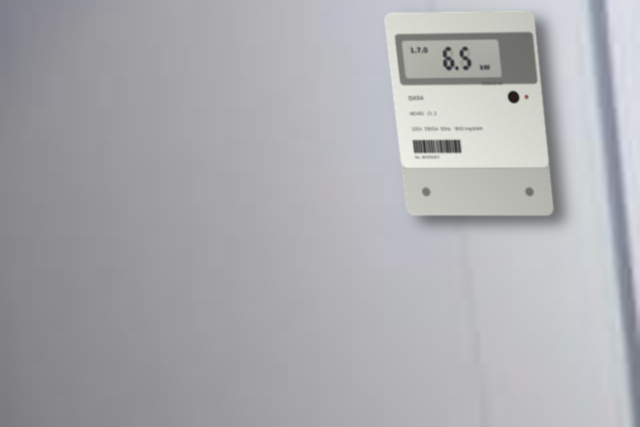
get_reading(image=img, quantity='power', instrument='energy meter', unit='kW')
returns 6.5 kW
